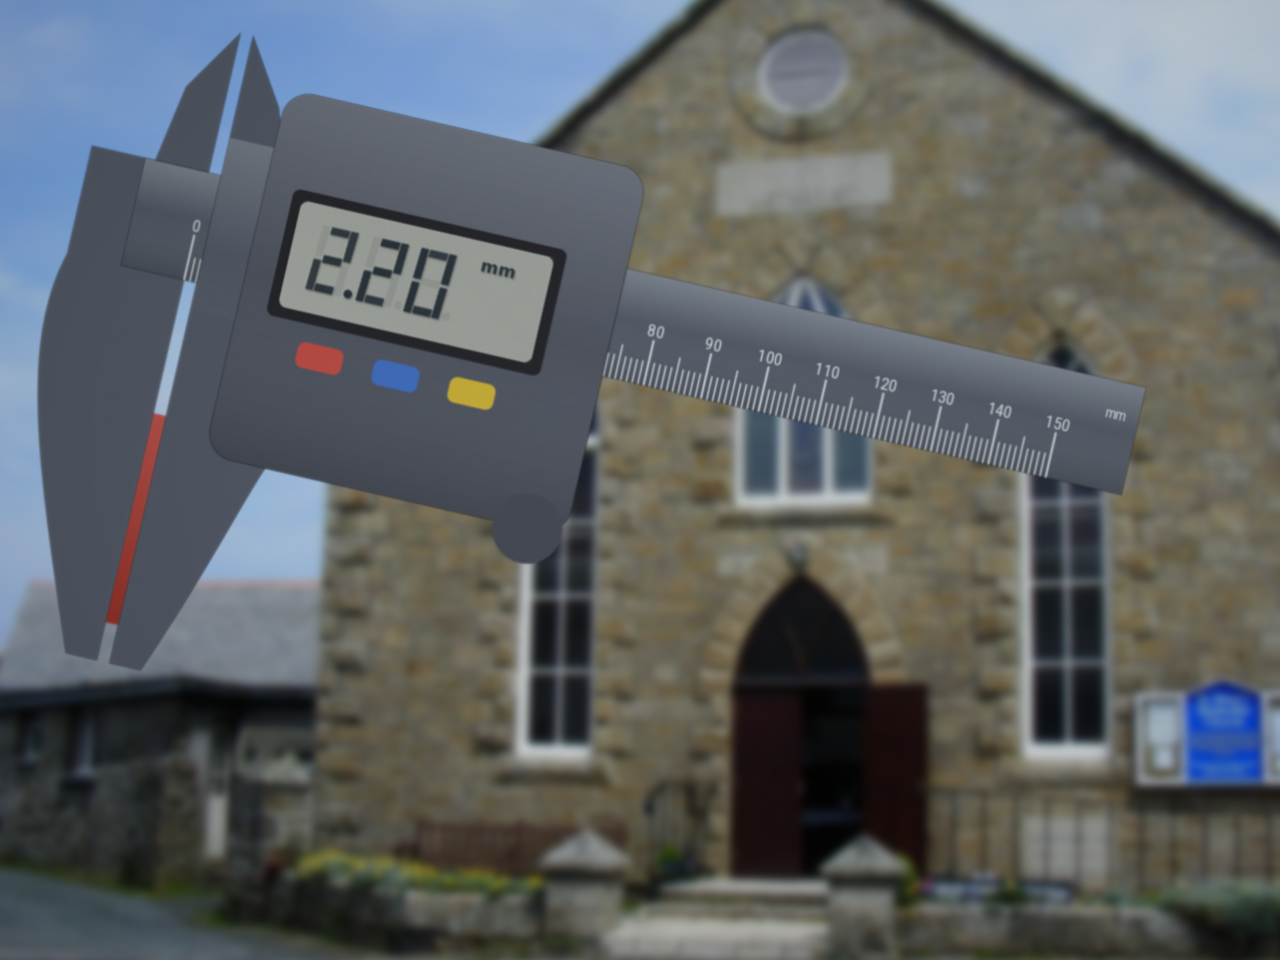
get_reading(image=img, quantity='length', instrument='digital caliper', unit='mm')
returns 2.20 mm
